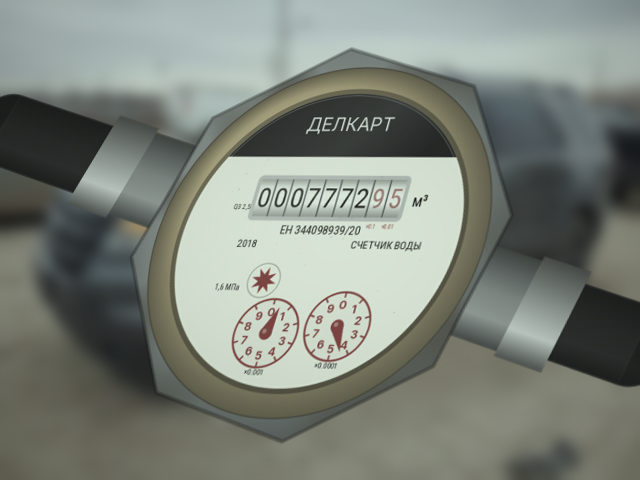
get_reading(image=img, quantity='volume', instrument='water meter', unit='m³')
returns 7772.9504 m³
